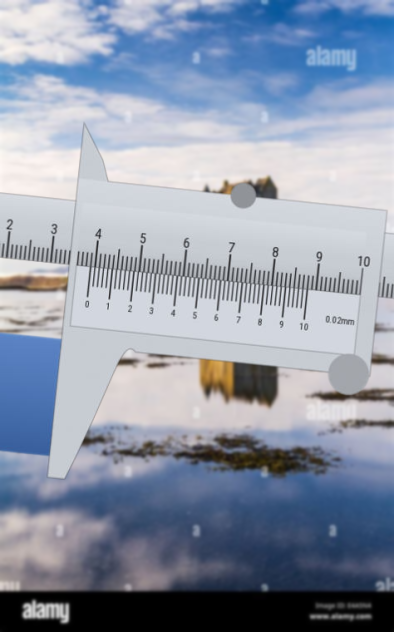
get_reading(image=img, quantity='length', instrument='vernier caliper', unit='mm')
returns 39.0 mm
